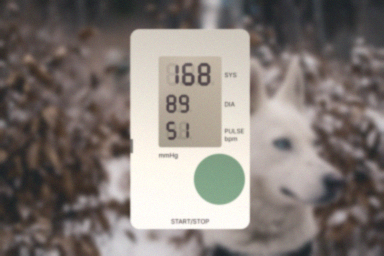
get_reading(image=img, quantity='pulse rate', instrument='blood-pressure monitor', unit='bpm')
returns 51 bpm
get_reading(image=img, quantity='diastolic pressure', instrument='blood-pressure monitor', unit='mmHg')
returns 89 mmHg
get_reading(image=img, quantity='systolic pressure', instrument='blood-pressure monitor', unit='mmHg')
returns 168 mmHg
